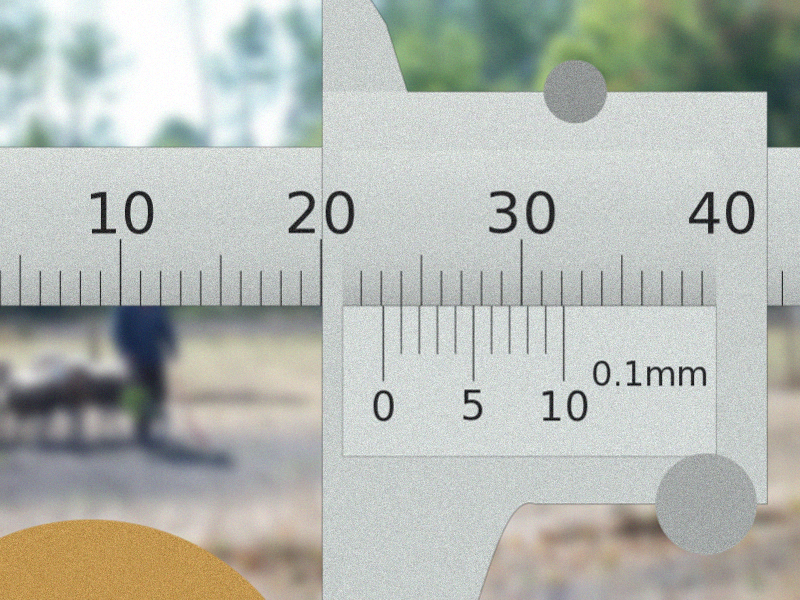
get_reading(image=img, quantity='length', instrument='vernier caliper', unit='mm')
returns 23.1 mm
